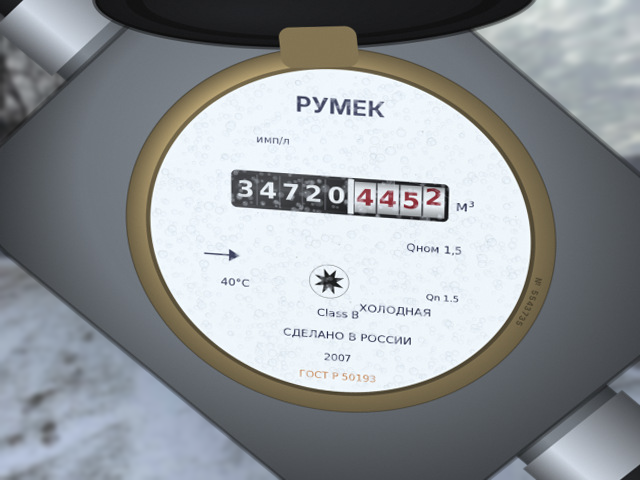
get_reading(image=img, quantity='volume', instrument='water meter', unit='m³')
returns 34720.4452 m³
